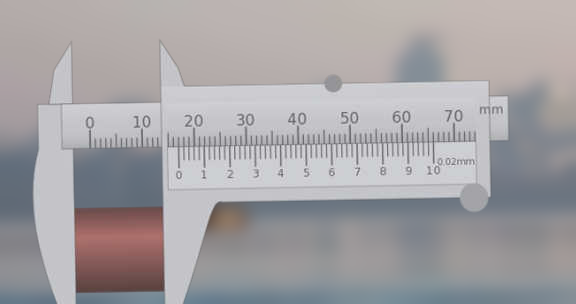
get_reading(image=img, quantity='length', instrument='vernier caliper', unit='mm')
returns 17.0 mm
